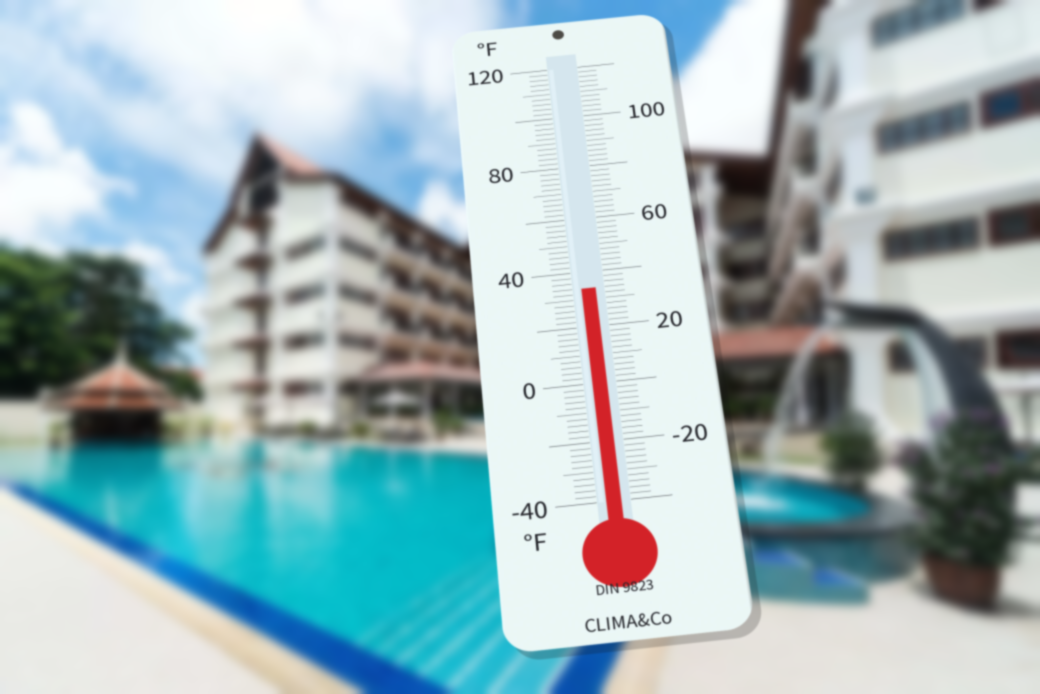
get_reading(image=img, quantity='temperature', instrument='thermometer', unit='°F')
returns 34 °F
